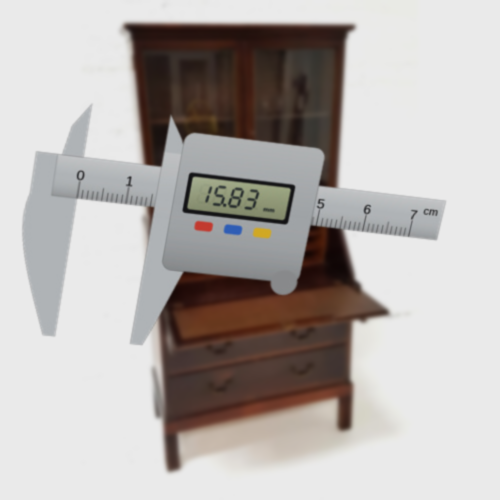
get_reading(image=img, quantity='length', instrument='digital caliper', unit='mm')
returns 15.83 mm
